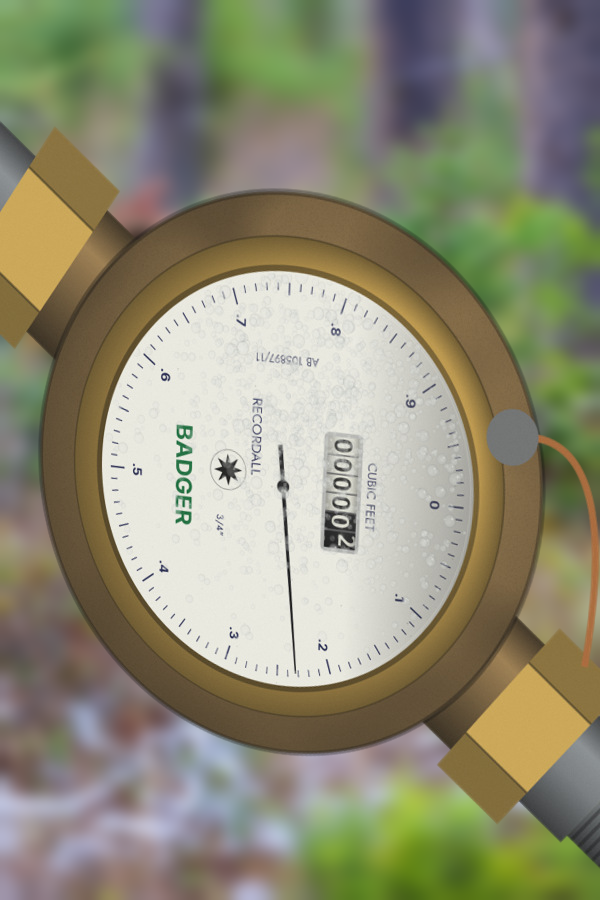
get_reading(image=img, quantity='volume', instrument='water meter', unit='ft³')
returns 2.23 ft³
